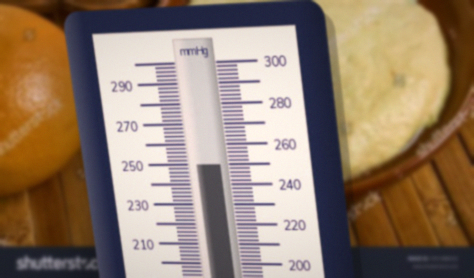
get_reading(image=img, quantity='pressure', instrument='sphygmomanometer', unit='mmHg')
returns 250 mmHg
